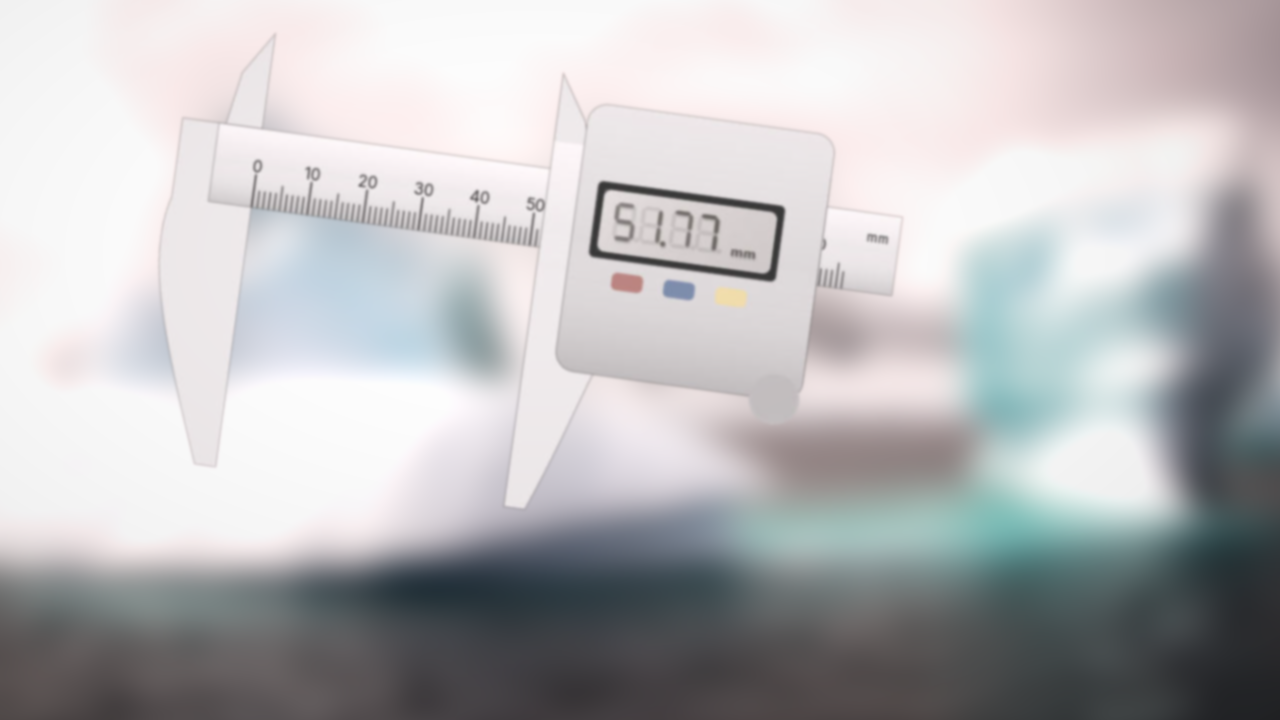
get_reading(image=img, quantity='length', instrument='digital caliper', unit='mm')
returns 51.77 mm
